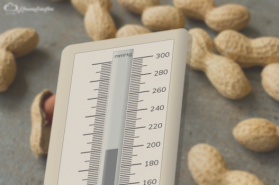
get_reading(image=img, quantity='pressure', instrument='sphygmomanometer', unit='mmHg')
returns 200 mmHg
